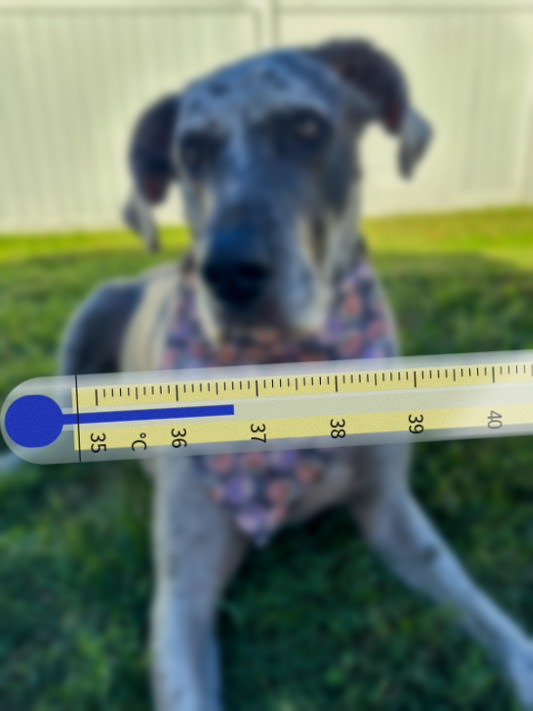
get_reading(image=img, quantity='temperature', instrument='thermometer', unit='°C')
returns 36.7 °C
